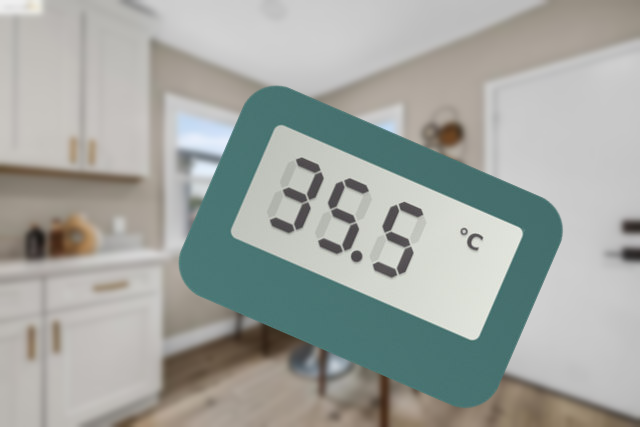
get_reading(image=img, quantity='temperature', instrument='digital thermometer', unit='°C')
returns 35.5 °C
